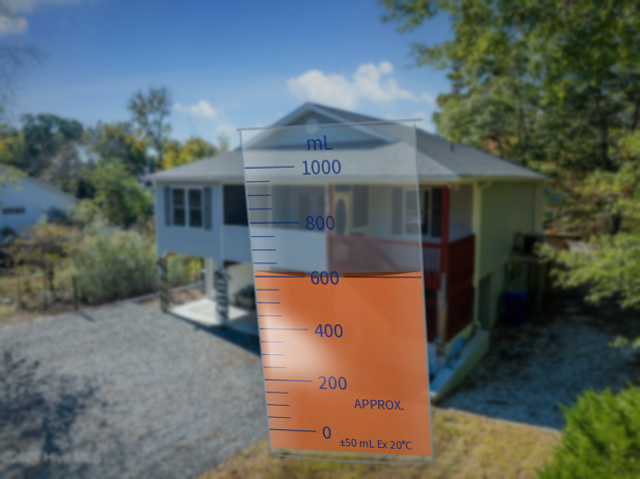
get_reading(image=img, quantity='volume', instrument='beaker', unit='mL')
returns 600 mL
